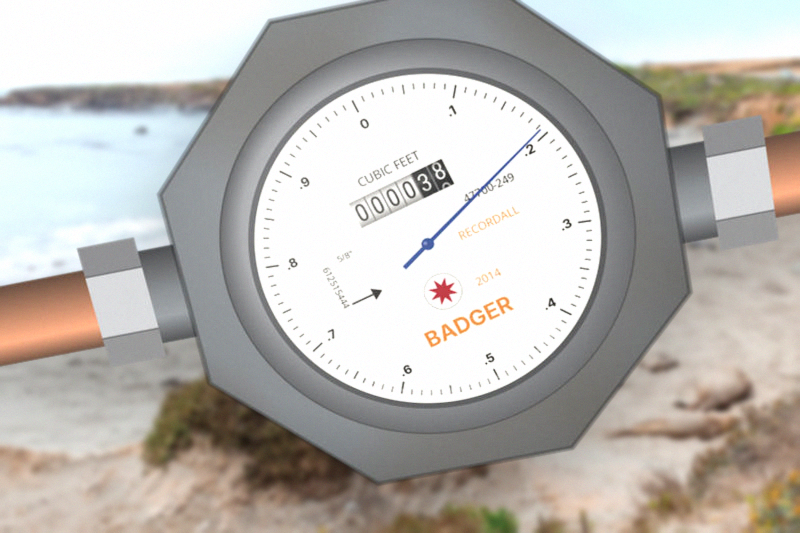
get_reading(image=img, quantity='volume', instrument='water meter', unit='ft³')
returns 38.19 ft³
